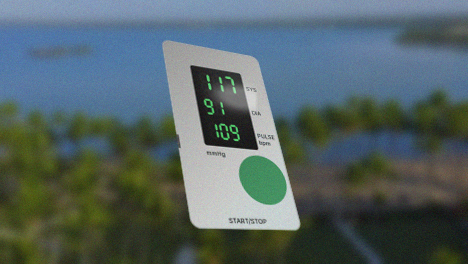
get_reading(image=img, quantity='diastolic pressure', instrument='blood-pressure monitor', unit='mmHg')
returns 91 mmHg
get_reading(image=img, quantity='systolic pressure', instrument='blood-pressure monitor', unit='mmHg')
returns 117 mmHg
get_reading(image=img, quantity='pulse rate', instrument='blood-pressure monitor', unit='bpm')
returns 109 bpm
